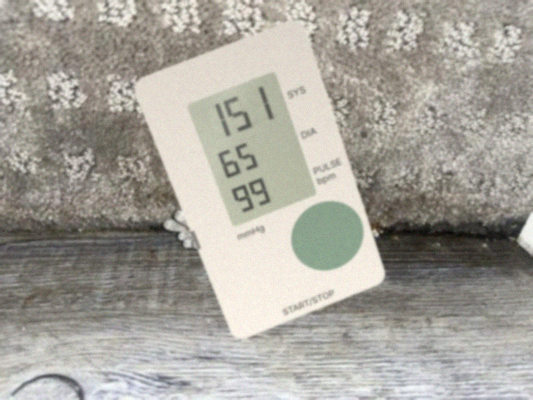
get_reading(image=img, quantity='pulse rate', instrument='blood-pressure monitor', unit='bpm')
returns 99 bpm
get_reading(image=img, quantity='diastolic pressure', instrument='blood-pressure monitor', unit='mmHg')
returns 65 mmHg
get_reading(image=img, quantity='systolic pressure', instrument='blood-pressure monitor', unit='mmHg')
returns 151 mmHg
